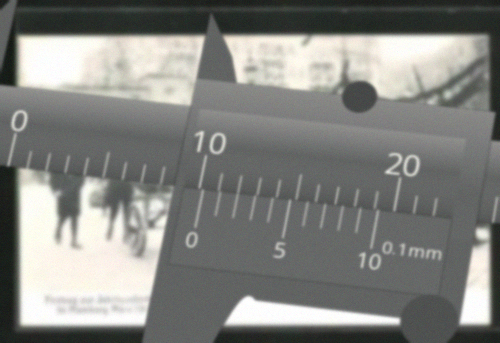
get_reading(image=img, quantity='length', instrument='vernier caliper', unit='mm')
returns 10.2 mm
